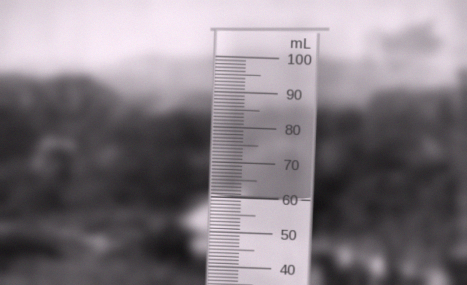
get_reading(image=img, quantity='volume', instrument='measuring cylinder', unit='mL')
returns 60 mL
